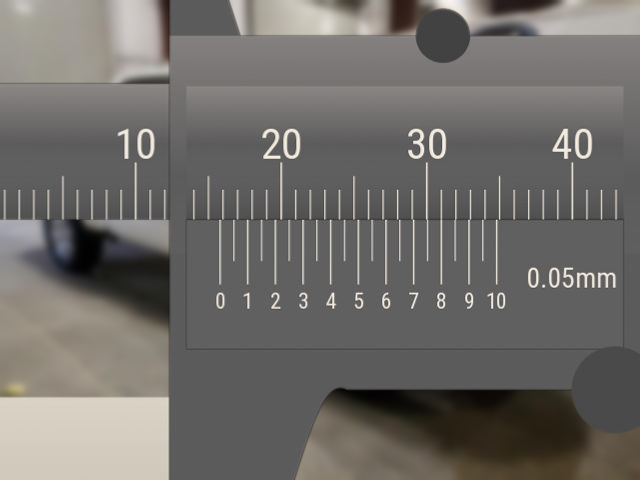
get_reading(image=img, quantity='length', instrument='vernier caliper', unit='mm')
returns 15.8 mm
